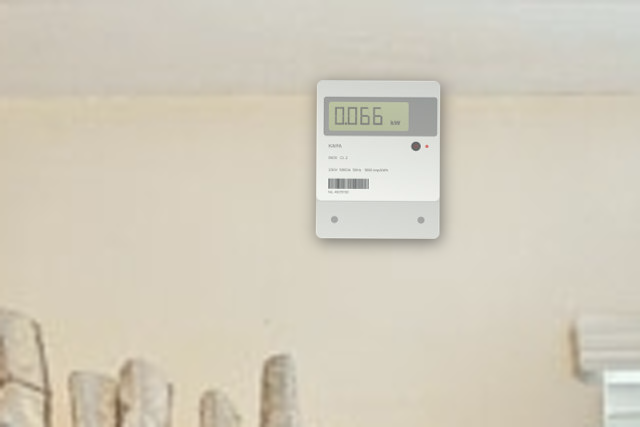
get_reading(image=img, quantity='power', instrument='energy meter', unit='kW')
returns 0.066 kW
